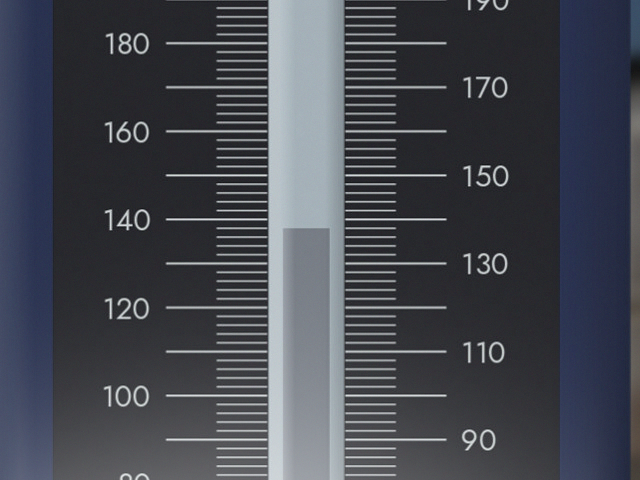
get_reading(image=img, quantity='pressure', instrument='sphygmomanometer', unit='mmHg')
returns 138 mmHg
